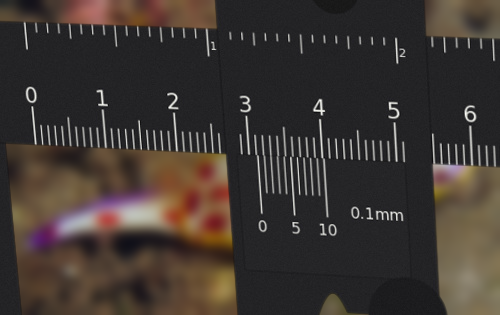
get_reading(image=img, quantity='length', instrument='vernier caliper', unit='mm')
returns 31.2 mm
